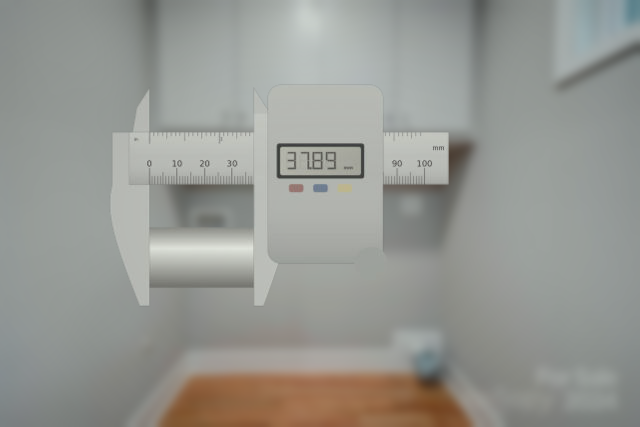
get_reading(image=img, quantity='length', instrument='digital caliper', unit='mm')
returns 37.89 mm
